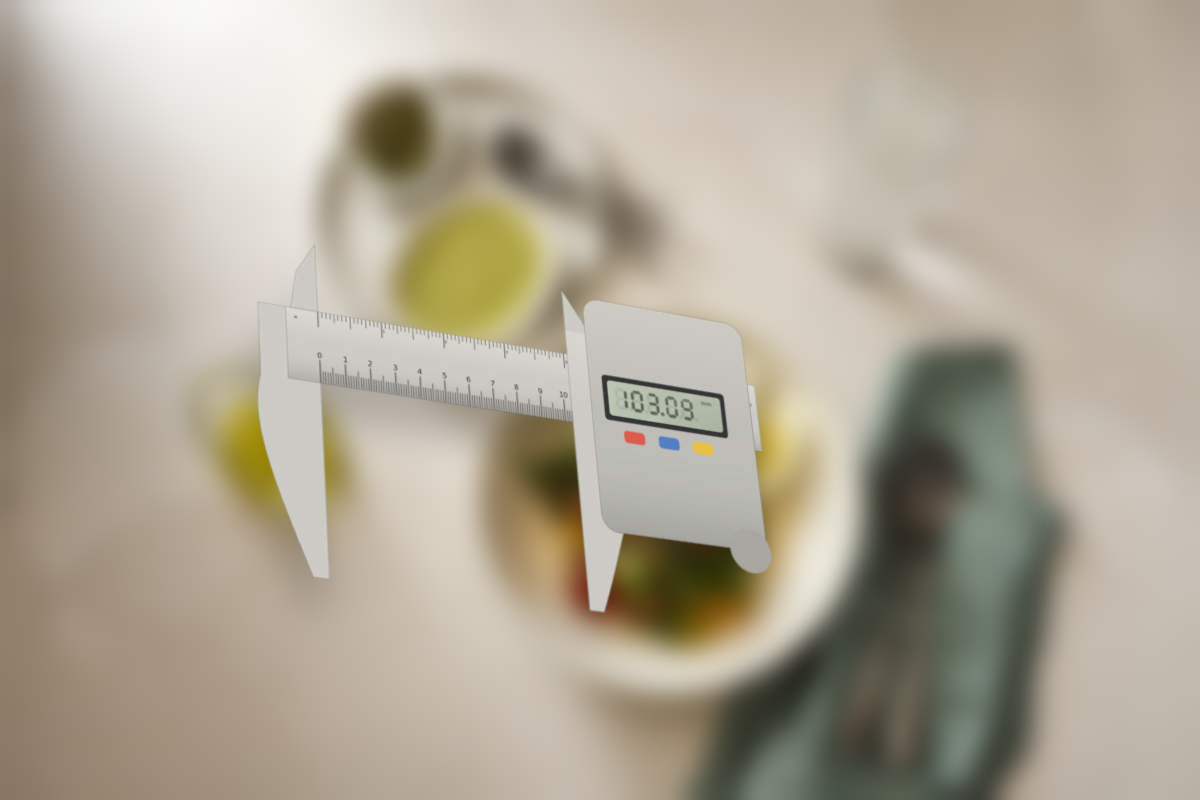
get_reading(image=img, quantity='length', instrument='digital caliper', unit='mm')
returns 103.09 mm
